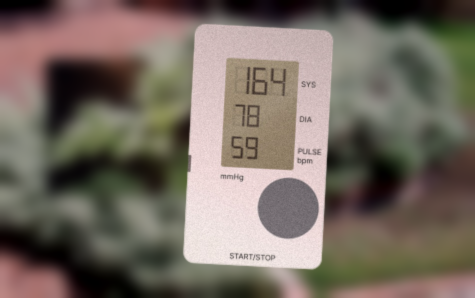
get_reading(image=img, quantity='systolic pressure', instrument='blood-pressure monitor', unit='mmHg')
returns 164 mmHg
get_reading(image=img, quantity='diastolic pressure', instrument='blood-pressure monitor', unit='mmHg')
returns 78 mmHg
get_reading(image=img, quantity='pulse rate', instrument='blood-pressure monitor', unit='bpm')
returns 59 bpm
